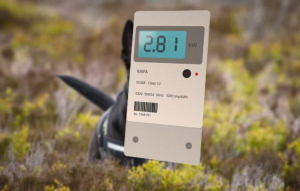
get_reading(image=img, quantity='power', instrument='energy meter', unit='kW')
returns 2.81 kW
